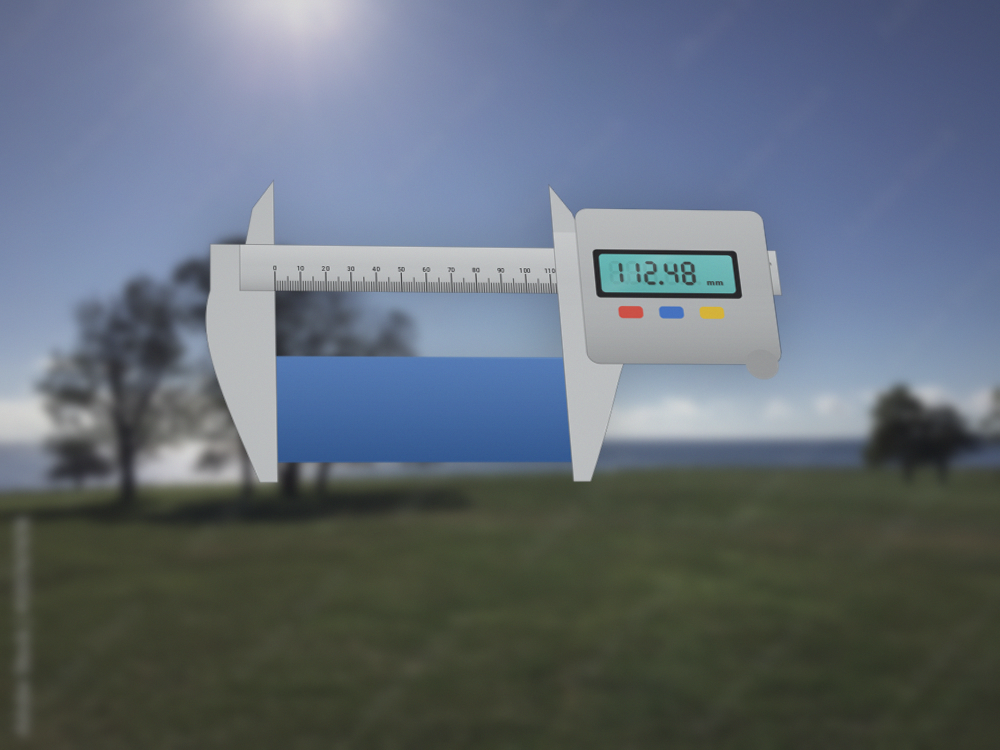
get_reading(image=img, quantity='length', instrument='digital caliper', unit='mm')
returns 112.48 mm
